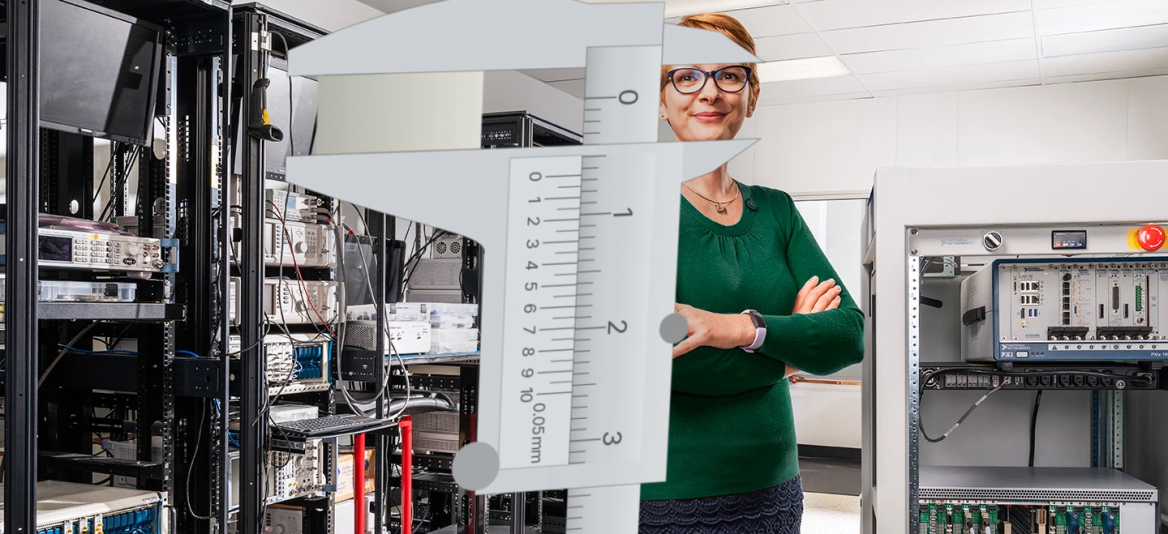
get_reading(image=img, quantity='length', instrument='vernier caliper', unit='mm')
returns 6.6 mm
